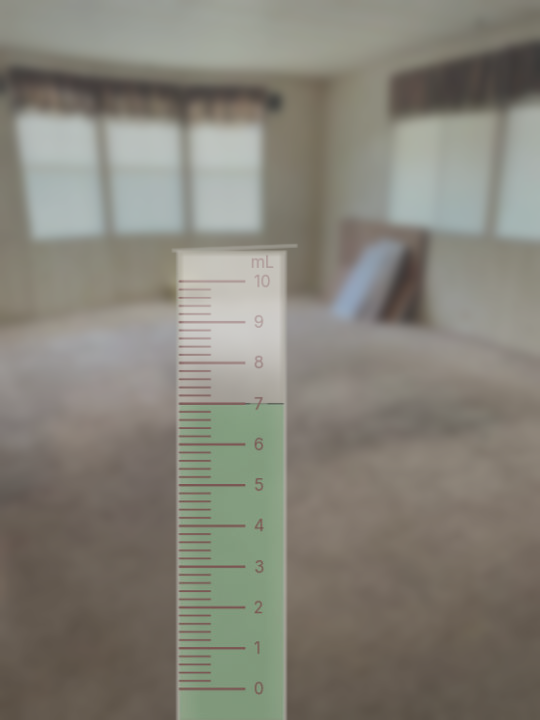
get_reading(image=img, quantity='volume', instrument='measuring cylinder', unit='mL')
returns 7 mL
